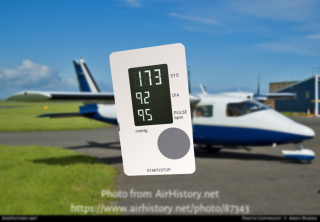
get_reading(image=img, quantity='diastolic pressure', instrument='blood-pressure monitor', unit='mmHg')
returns 92 mmHg
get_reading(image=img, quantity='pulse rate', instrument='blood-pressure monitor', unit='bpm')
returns 95 bpm
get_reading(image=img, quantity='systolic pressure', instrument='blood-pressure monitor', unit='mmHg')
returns 173 mmHg
